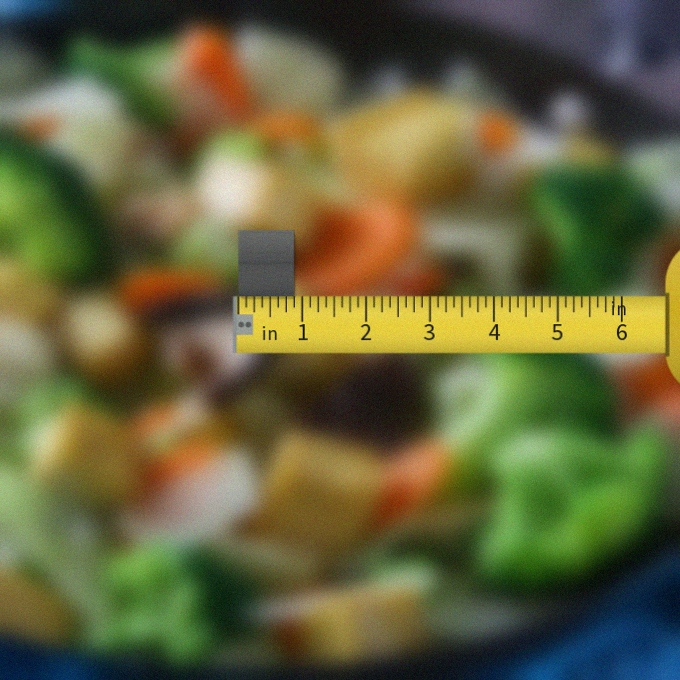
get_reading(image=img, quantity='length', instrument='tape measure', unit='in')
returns 0.875 in
